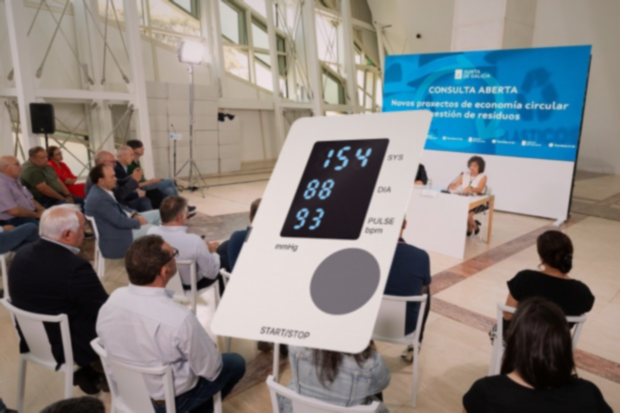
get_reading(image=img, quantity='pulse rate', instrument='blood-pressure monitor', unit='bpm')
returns 93 bpm
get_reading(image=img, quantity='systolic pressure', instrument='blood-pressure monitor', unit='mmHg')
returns 154 mmHg
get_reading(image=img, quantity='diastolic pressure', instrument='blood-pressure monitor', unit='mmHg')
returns 88 mmHg
